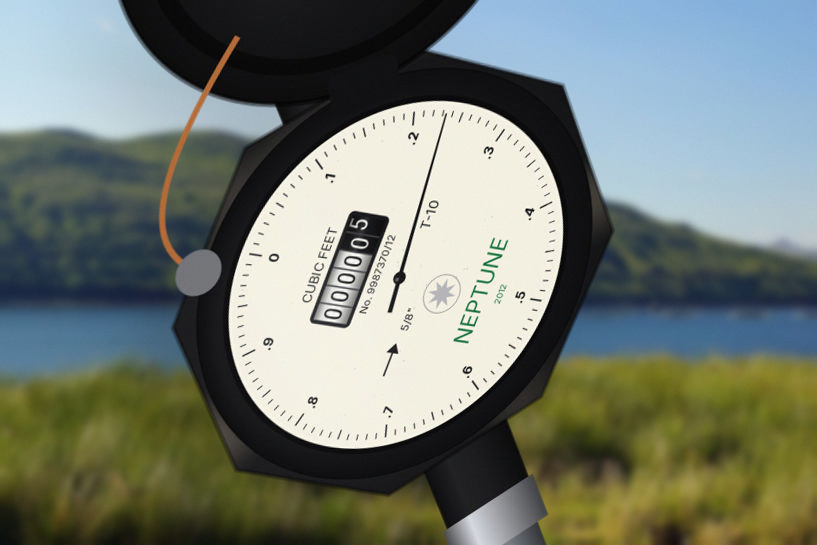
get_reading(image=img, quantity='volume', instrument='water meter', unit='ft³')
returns 5.23 ft³
